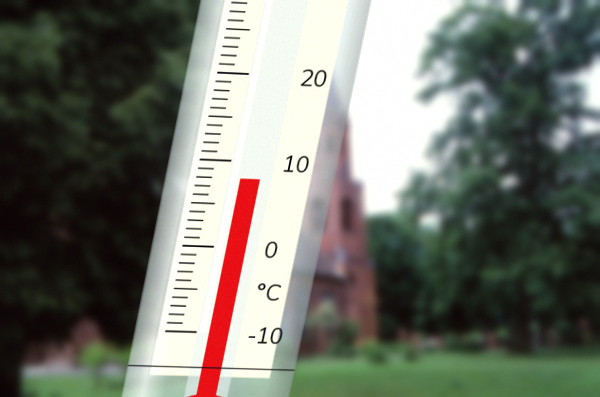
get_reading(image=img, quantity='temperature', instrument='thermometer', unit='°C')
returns 8 °C
